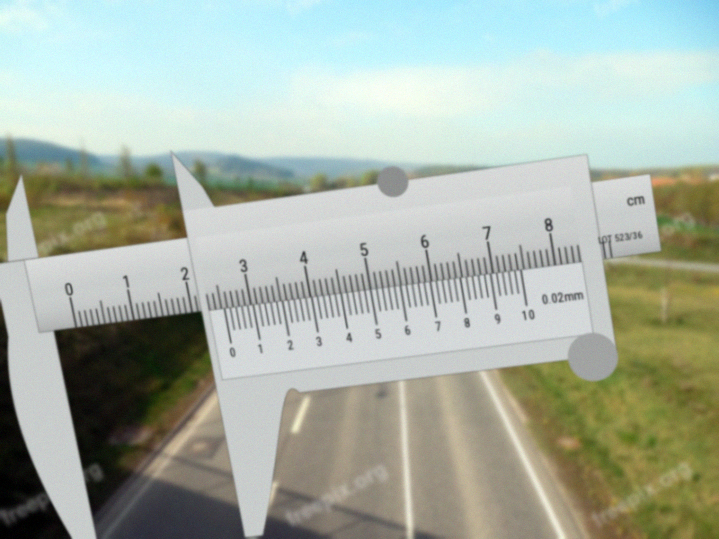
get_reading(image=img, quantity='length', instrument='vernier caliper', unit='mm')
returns 25.5 mm
